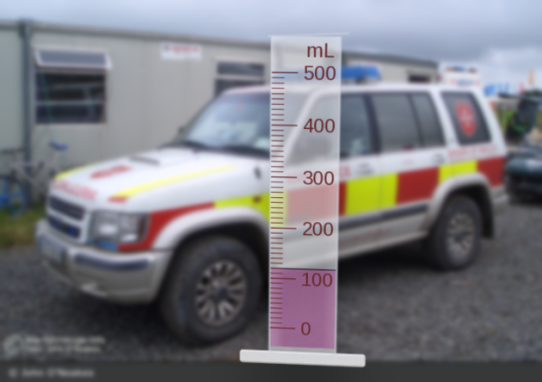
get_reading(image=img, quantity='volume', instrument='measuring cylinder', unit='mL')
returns 120 mL
